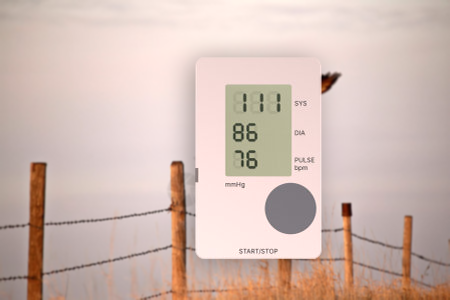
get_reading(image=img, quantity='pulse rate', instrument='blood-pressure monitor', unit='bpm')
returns 76 bpm
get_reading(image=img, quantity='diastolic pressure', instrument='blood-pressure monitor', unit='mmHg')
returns 86 mmHg
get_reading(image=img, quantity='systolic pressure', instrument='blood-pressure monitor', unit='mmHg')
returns 111 mmHg
